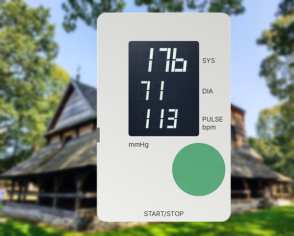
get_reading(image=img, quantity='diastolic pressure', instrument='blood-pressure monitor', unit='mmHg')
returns 71 mmHg
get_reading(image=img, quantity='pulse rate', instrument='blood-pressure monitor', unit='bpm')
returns 113 bpm
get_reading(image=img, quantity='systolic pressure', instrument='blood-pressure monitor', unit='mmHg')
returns 176 mmHg
